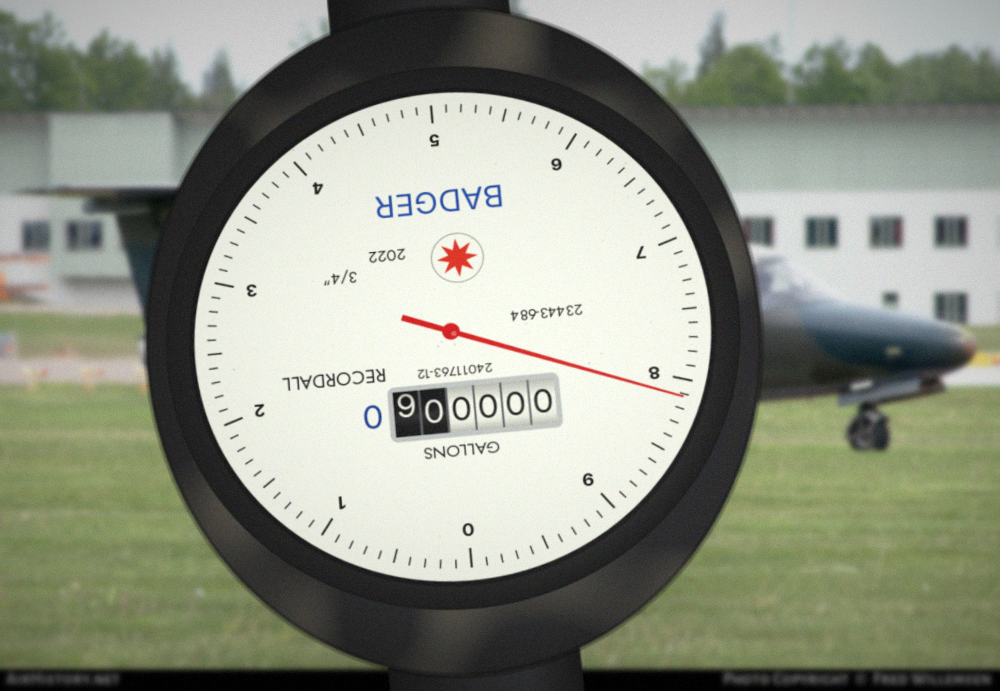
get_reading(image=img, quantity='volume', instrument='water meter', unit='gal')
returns 58.1 gal
